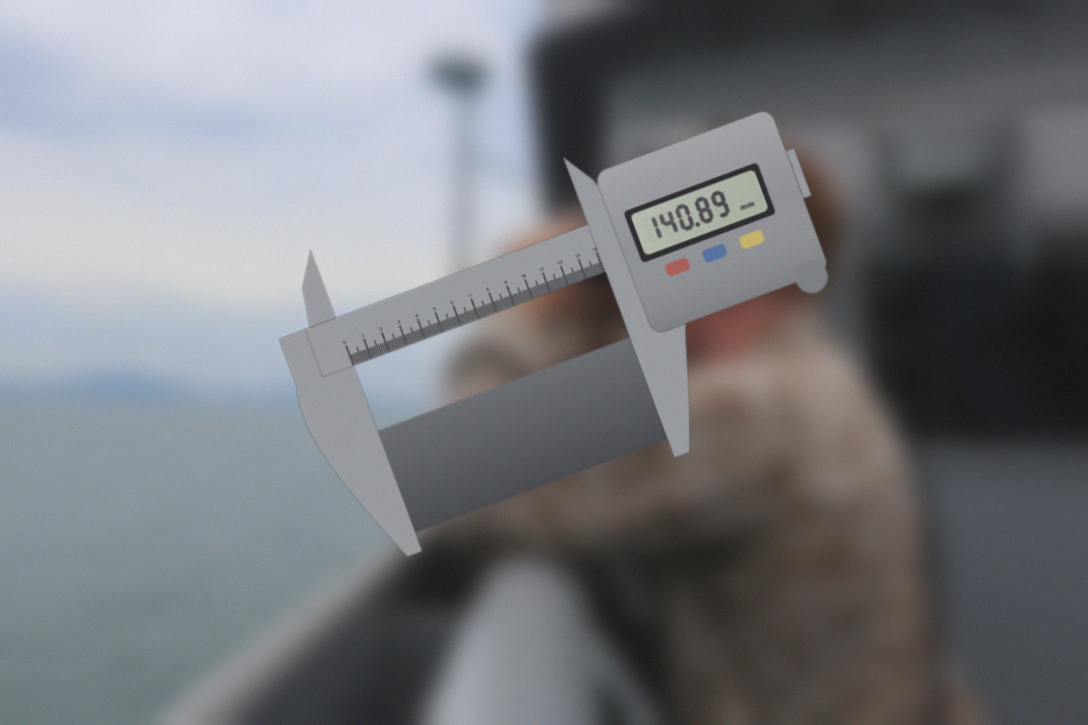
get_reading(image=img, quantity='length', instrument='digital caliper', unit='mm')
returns 140.89 mm
